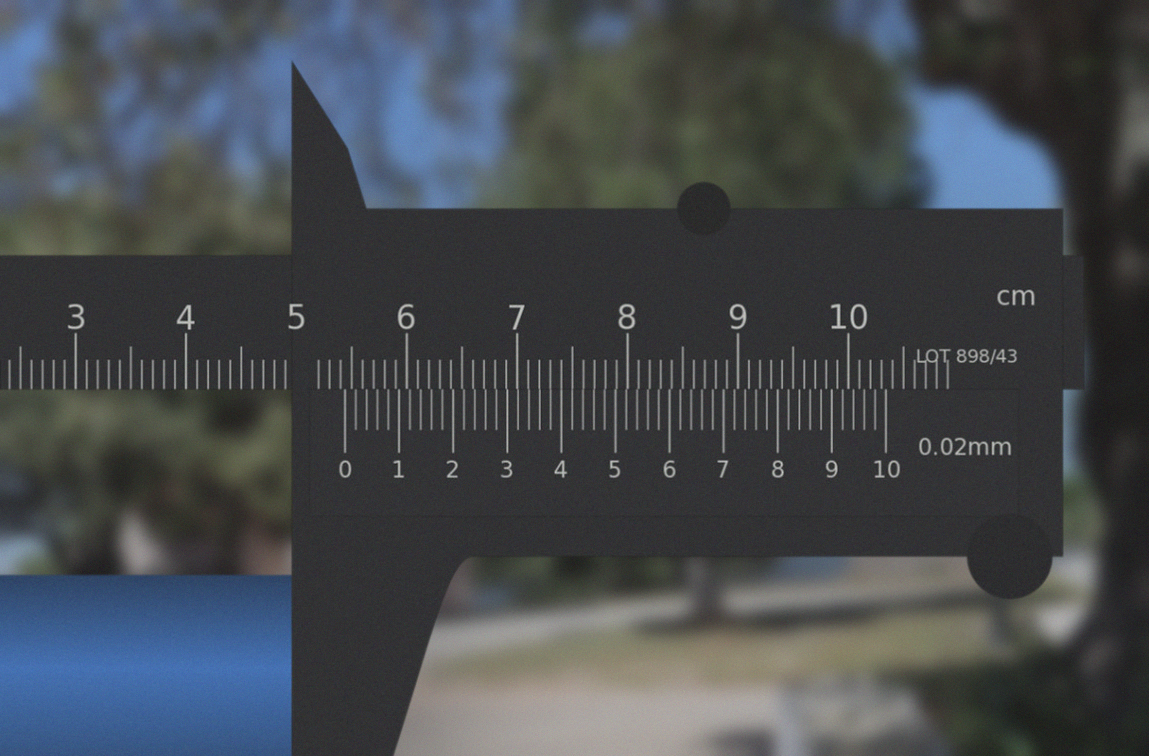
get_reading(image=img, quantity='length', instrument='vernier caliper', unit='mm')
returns 54.4 mm
